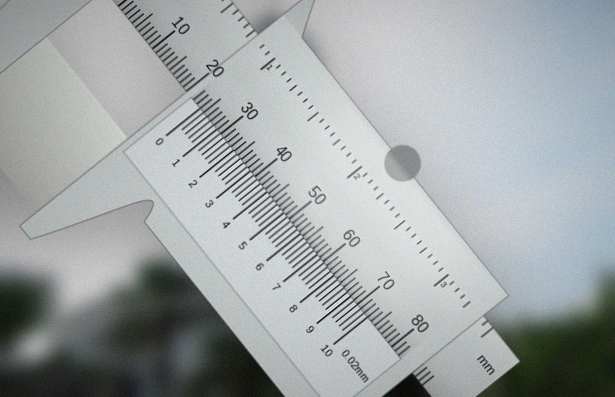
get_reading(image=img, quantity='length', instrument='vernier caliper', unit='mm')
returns 24.0 mm
